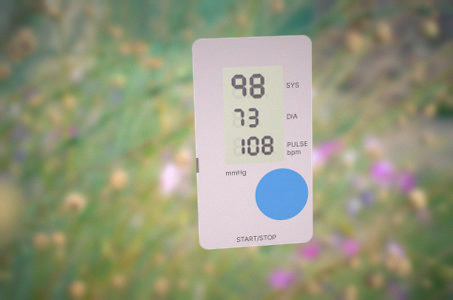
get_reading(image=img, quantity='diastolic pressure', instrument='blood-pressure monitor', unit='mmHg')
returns 73 mmHg
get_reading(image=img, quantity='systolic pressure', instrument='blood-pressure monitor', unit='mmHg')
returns 98 mmHg
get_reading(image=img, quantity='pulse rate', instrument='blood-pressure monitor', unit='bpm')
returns 108 bpm
